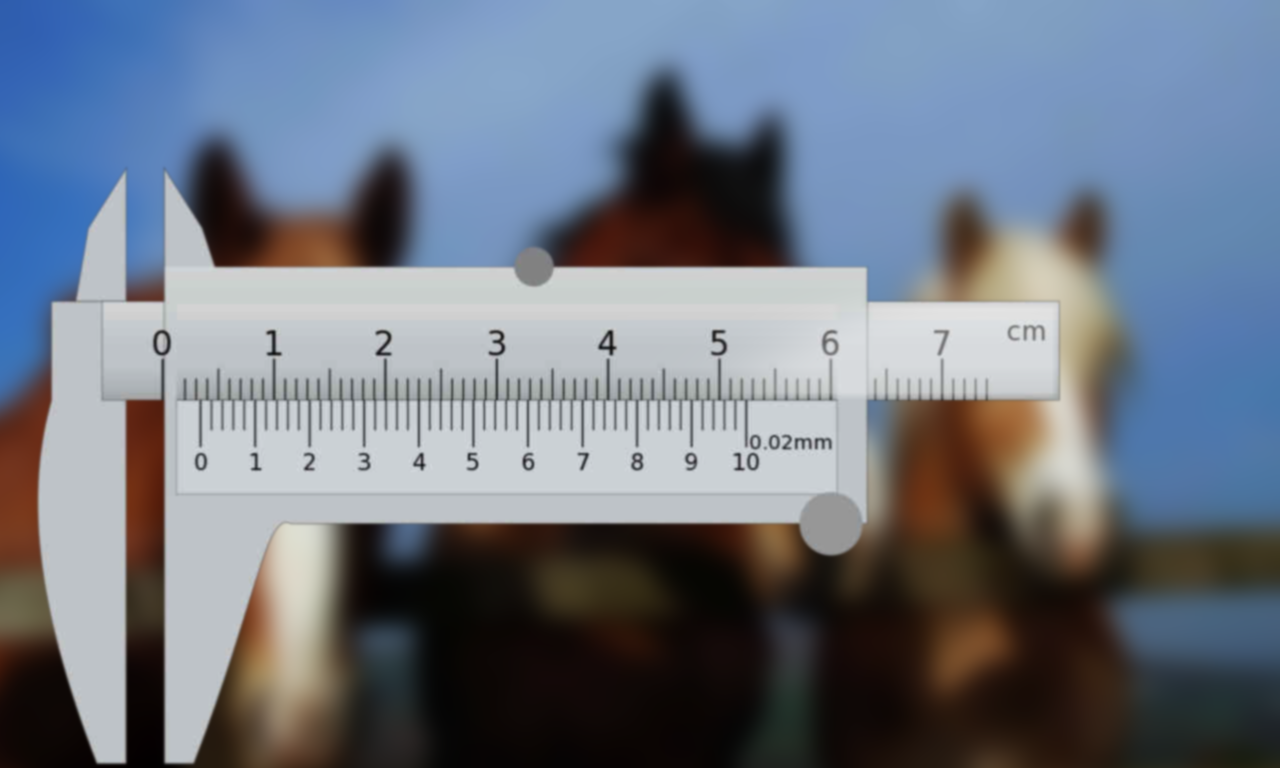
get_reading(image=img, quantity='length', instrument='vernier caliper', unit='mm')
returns 3.4 mm
